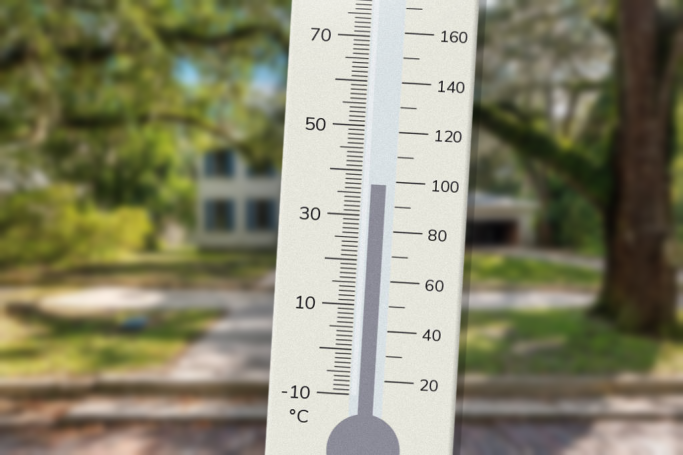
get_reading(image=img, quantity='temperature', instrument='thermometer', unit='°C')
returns 37 °C
